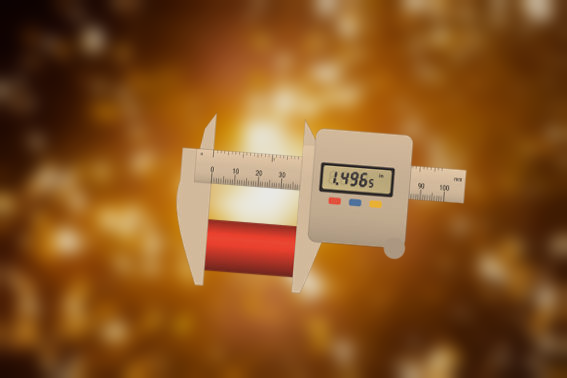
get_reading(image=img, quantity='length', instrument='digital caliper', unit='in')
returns 1.4965 in
